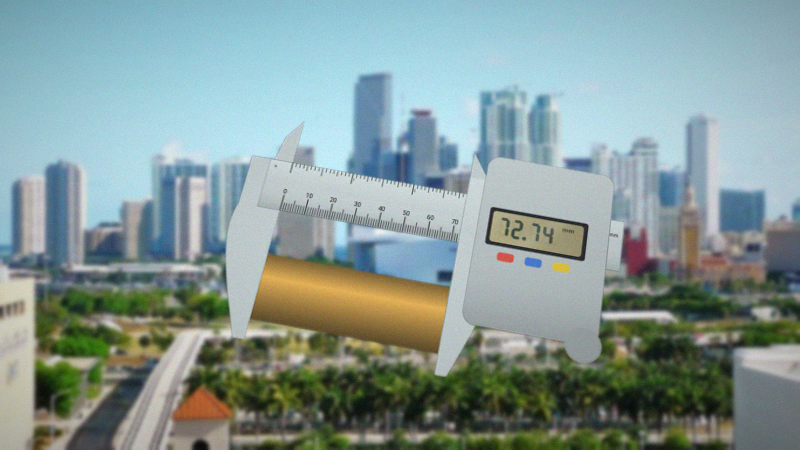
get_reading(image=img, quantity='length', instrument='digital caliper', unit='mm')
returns 72.74 mm
